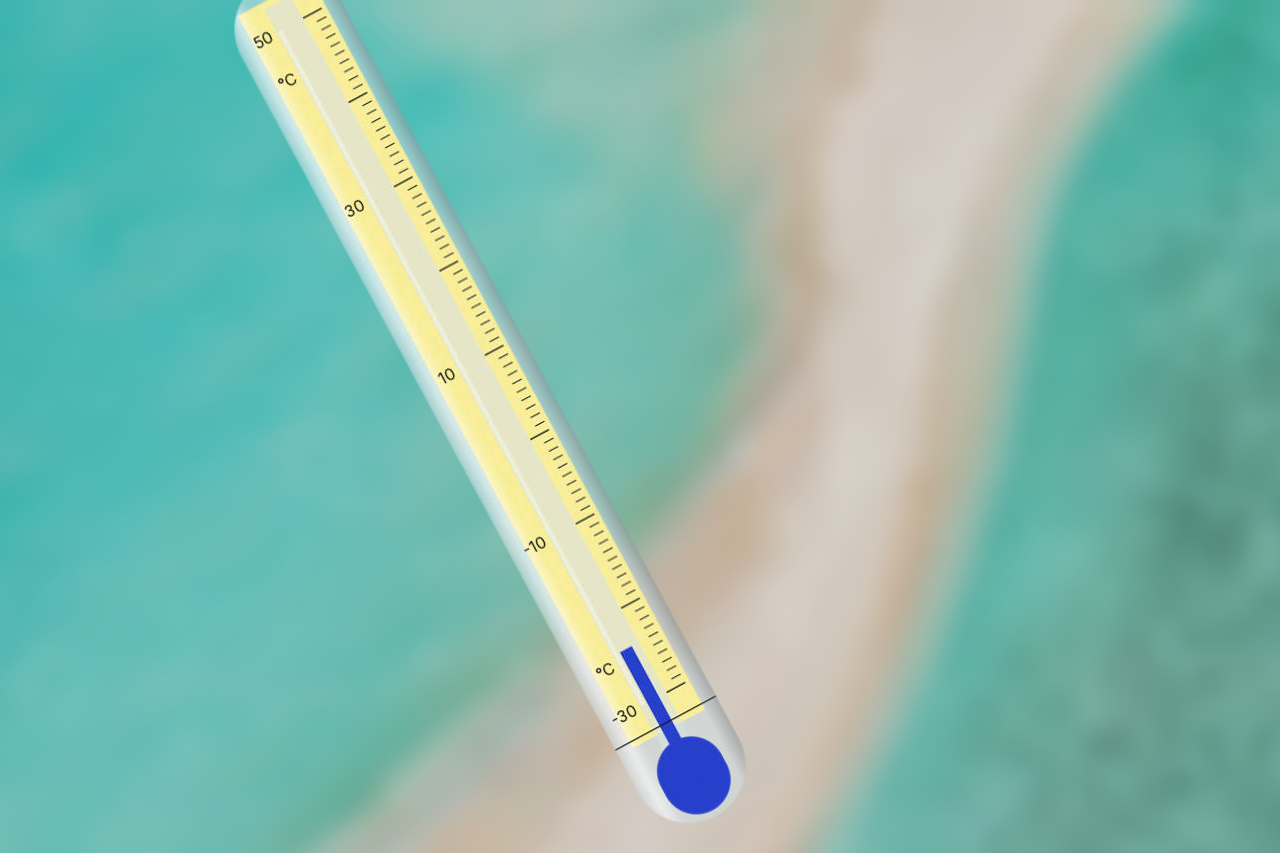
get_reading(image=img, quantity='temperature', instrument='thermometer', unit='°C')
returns -24 °C
